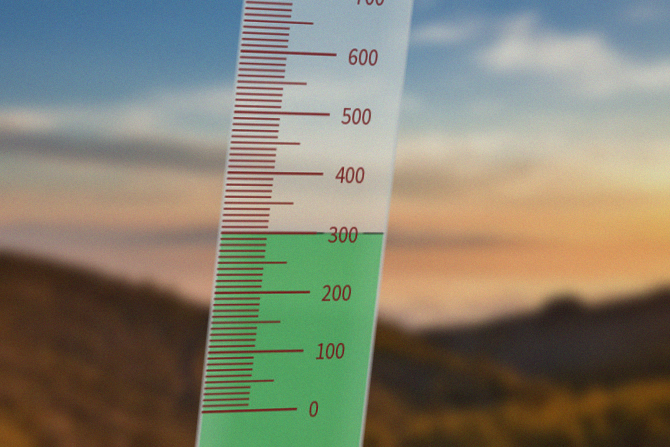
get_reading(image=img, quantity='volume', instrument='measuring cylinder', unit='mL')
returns 300 mL
